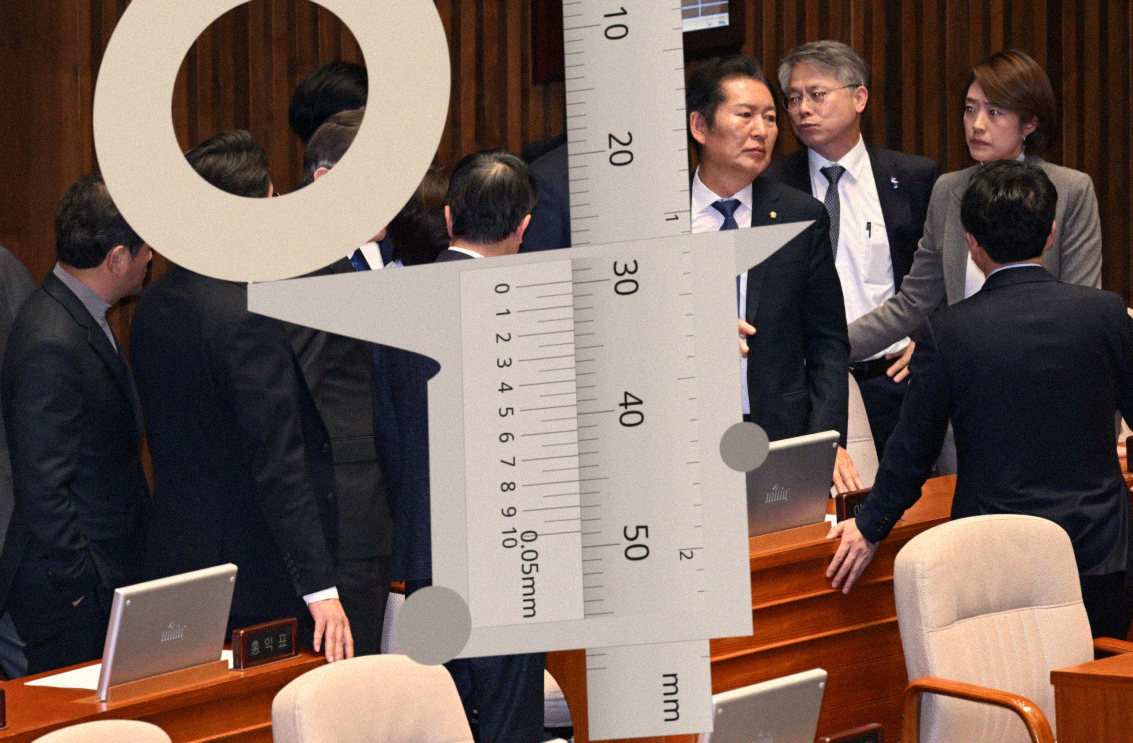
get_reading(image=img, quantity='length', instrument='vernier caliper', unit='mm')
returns 29.8 mm
